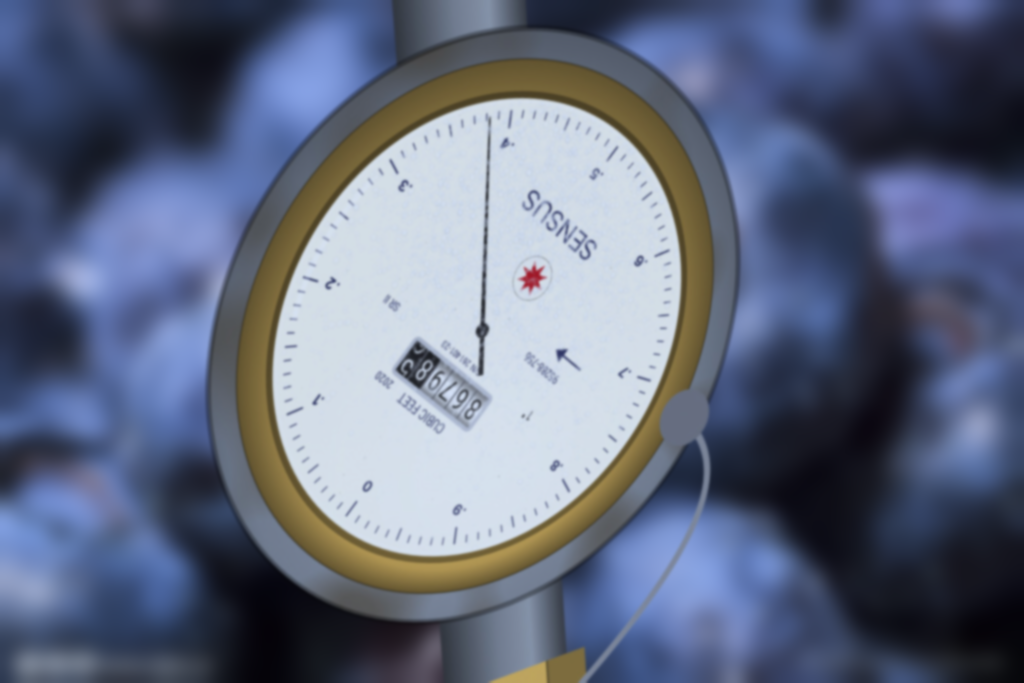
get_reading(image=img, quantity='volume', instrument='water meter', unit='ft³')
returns 867985.38 ft³
